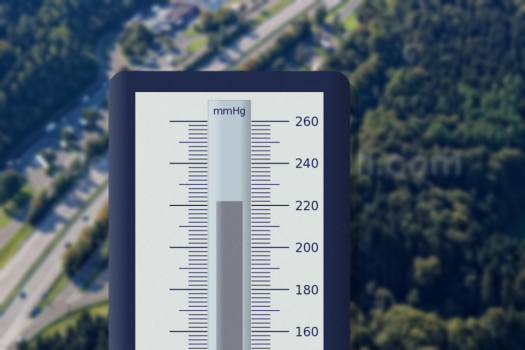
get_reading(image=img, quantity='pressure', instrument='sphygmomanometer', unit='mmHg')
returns 222 mmHg
